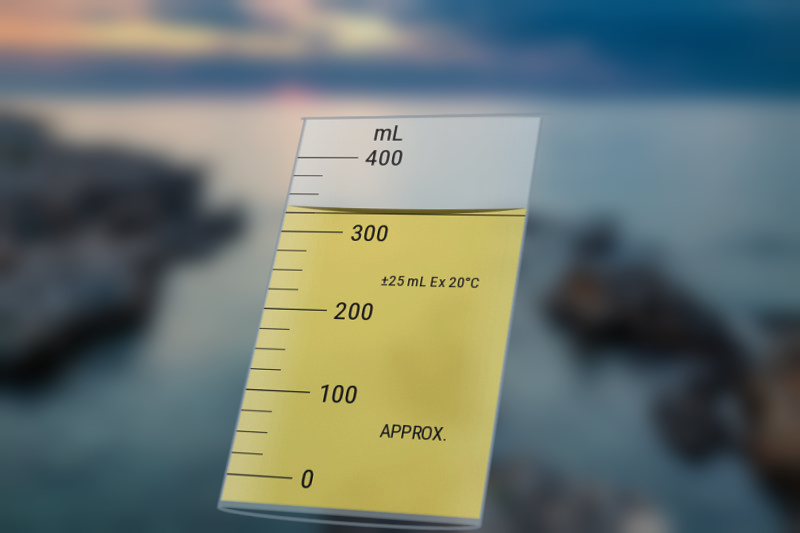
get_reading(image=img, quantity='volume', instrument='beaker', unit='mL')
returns 325 mL
